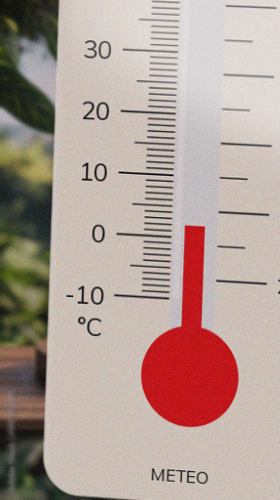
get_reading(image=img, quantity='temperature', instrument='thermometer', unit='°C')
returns 2 °C
